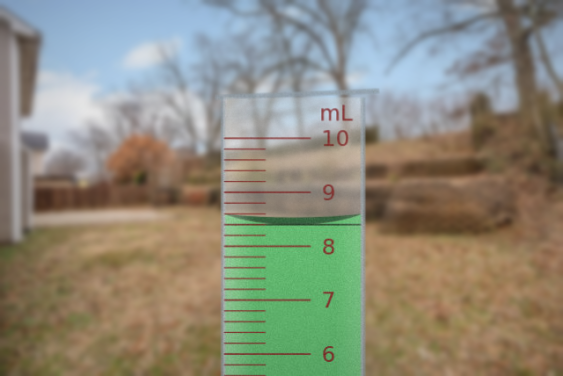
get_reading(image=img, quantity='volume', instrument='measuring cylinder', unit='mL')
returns 8.4 mL
